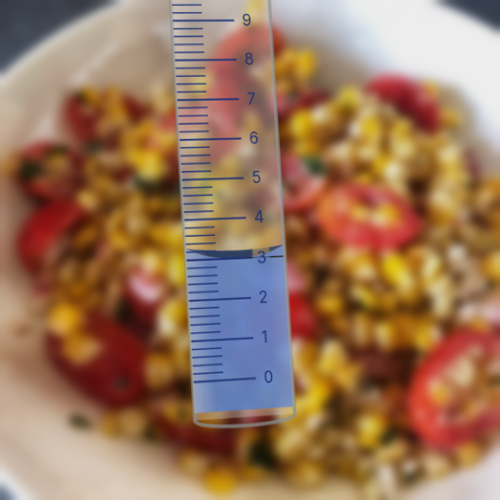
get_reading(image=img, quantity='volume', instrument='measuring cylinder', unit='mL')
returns 3 mL
